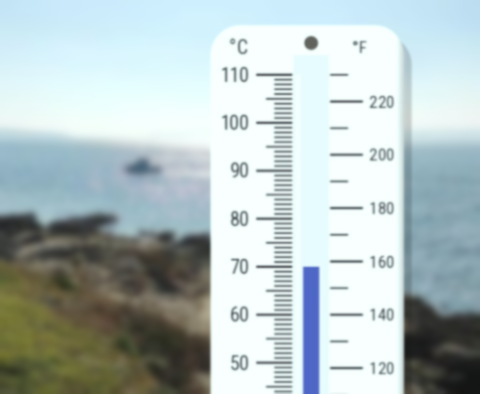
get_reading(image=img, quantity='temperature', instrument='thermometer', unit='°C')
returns 70 °C
